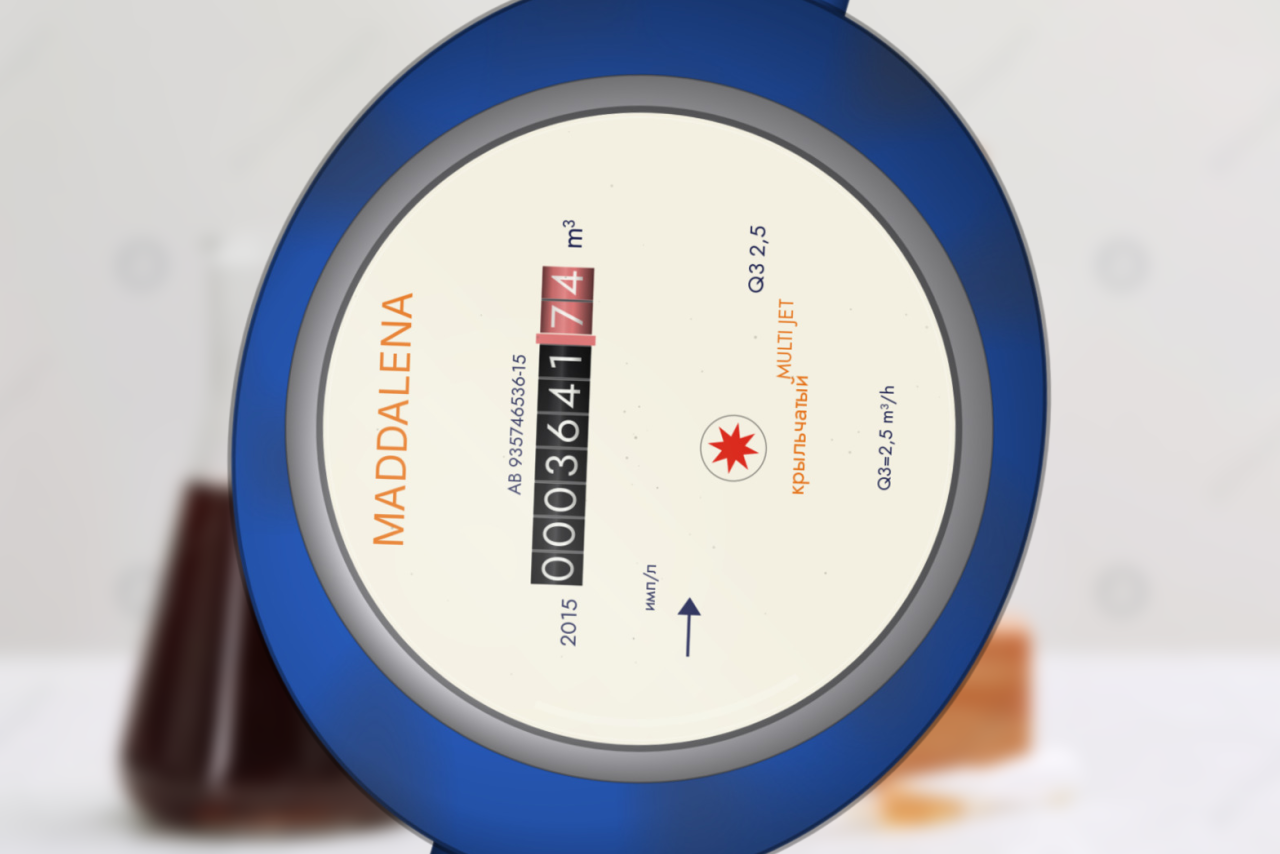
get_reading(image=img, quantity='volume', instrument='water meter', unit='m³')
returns 3641.74 m³
